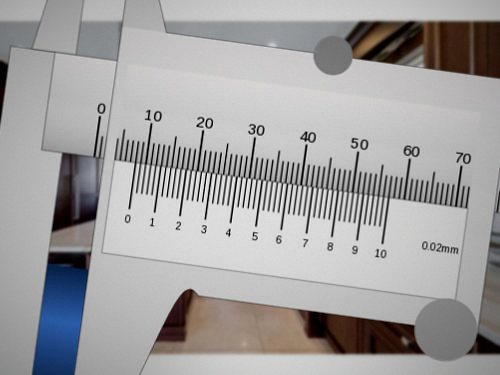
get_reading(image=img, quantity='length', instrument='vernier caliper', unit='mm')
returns 8.0 mm
